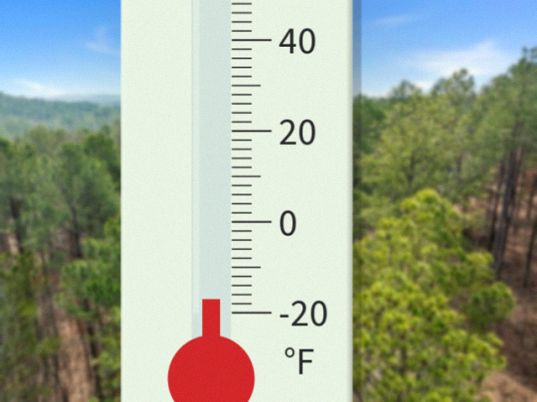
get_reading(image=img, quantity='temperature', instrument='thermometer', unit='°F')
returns -17 °F
